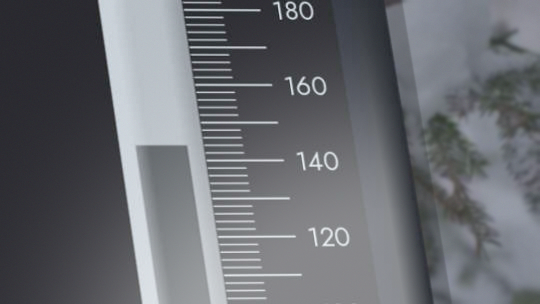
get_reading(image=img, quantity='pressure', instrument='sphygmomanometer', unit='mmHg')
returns 144 mmHg
